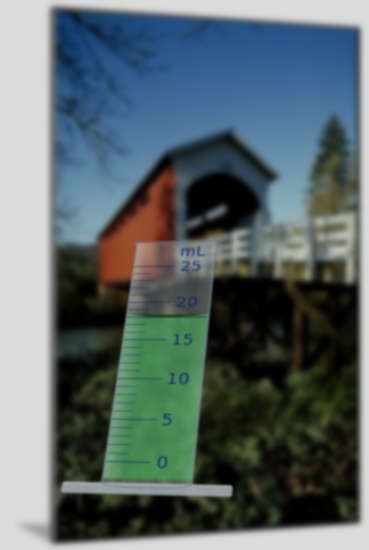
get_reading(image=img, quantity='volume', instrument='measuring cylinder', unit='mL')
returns 18 mL
